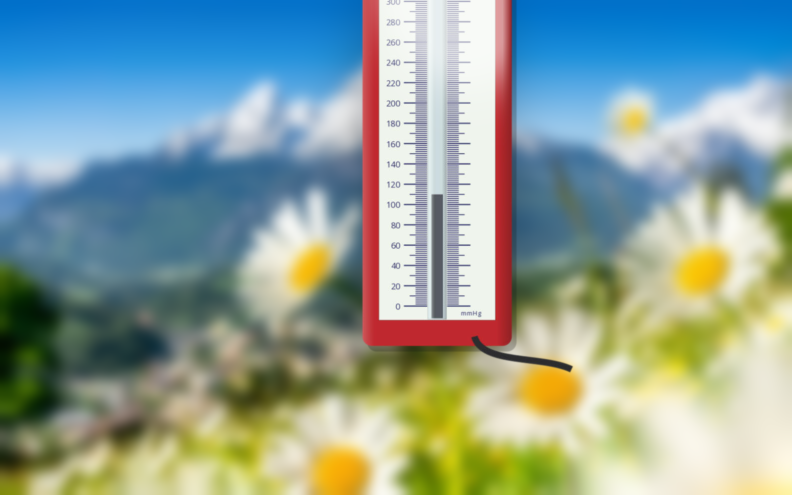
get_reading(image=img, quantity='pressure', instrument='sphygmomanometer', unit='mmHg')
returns 110 mmHg
